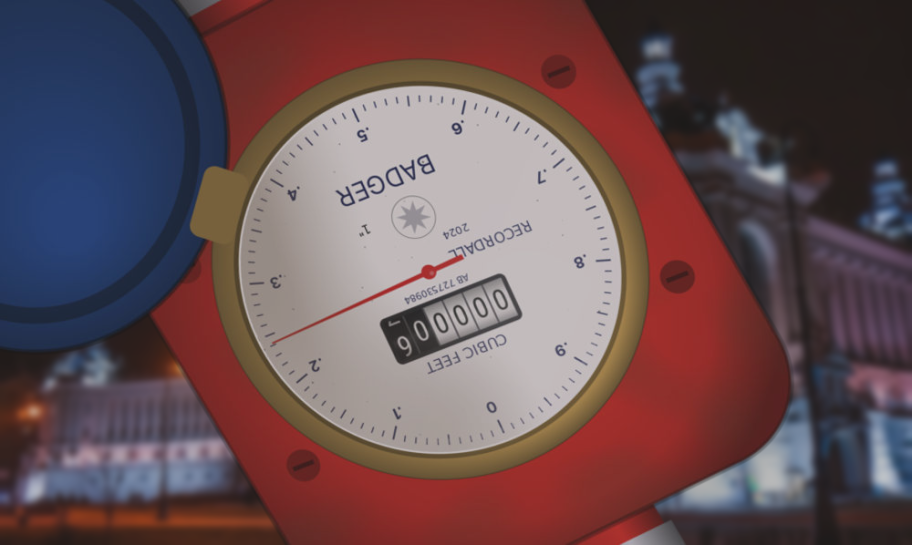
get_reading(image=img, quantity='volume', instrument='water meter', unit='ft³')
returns 6.24 ft³
